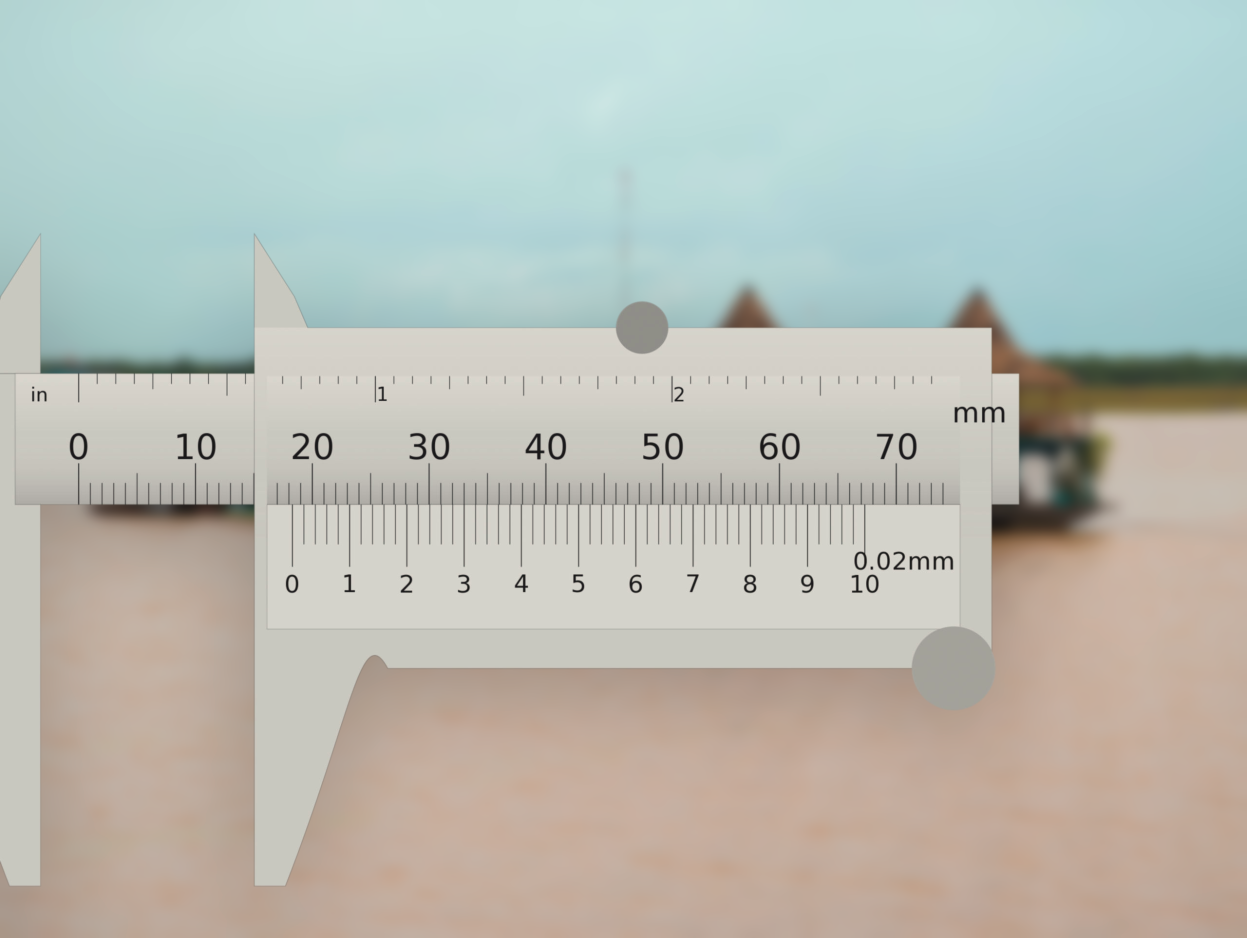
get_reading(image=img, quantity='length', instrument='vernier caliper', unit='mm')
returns 18.3 mm
